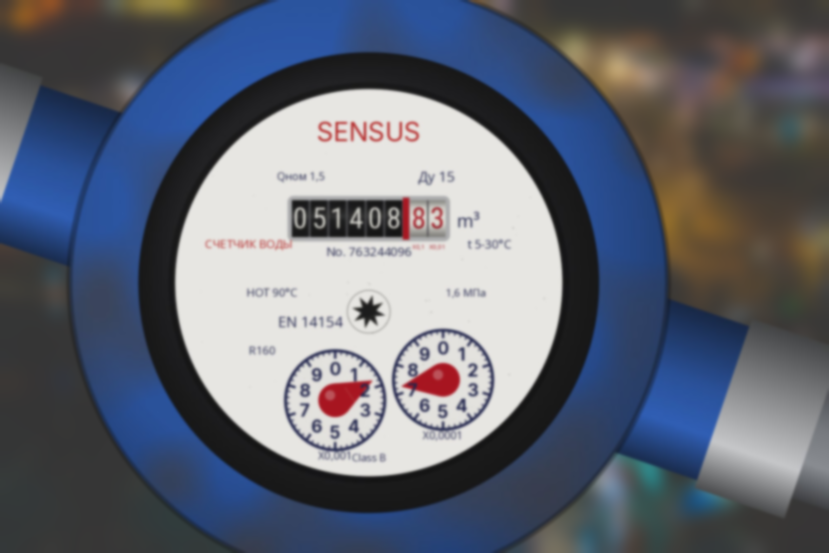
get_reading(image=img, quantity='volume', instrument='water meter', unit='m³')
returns 51408.8317 m³
